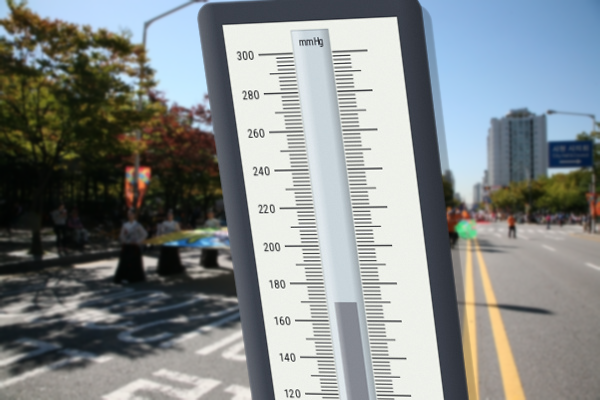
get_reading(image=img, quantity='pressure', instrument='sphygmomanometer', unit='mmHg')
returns 170 mmHg
